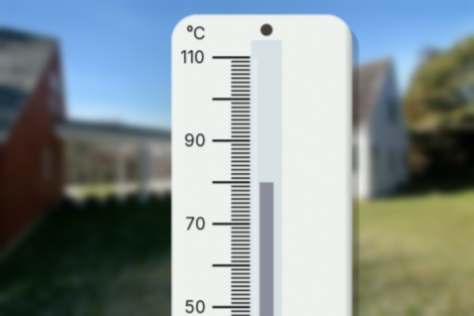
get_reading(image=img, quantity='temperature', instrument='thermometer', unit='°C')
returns 80 °C
